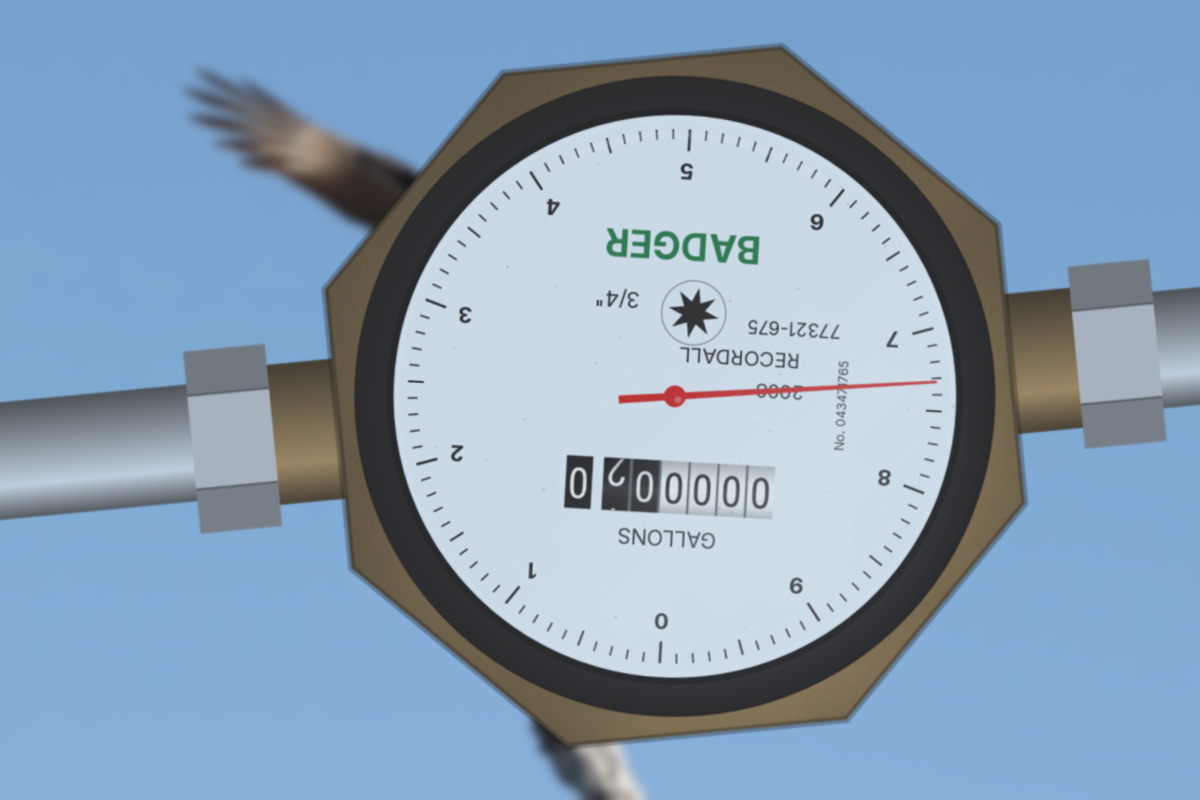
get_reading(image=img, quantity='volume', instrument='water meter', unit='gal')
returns 17.3 gal
